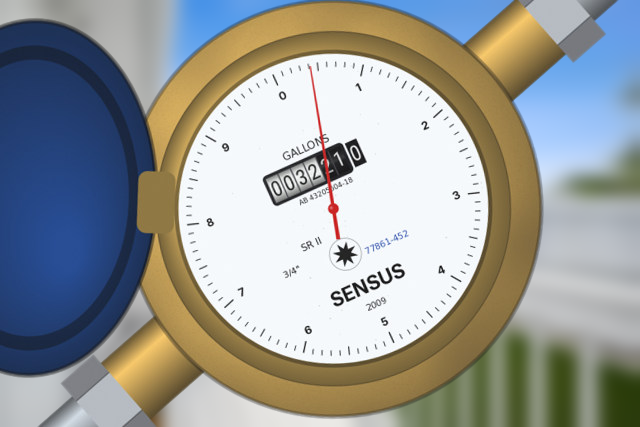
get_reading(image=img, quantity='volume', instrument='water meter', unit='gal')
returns 32210.4 gal
